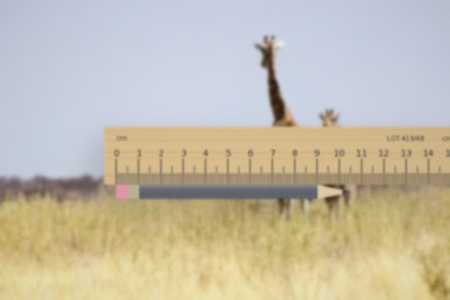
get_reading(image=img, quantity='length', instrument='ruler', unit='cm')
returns 10.5 cm
